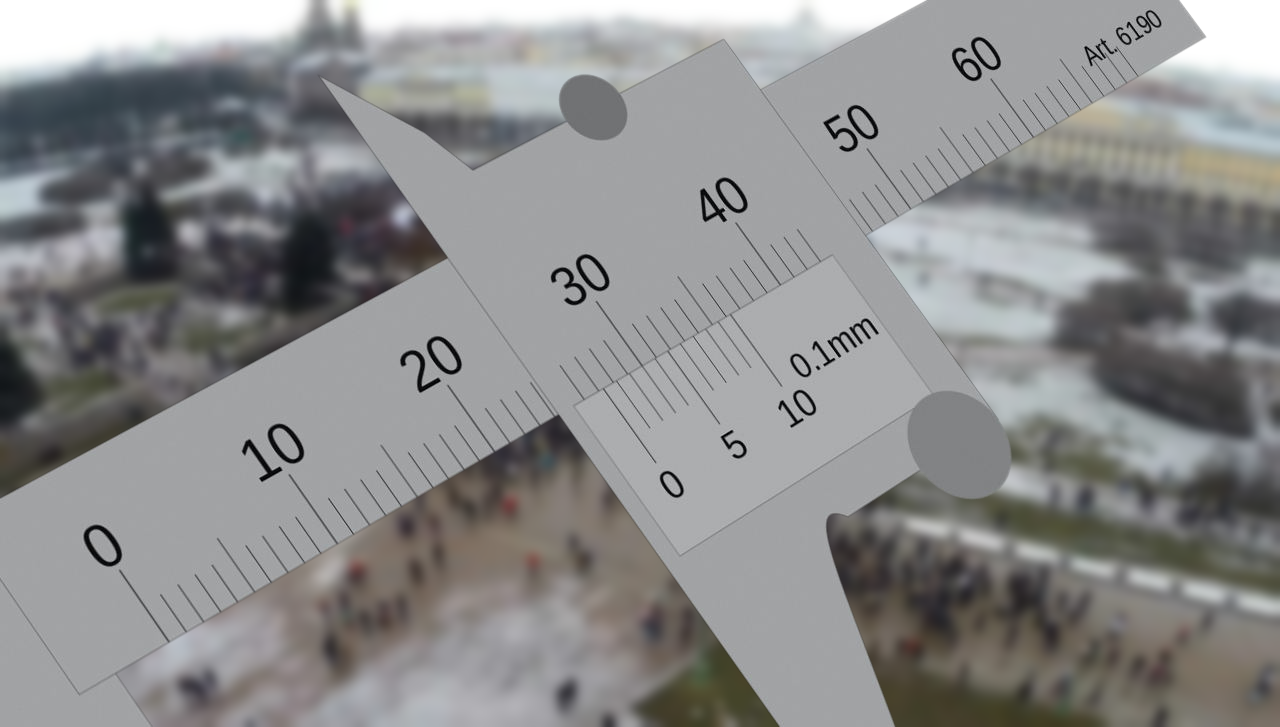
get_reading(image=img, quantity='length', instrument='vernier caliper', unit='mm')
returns 27.3 mm
